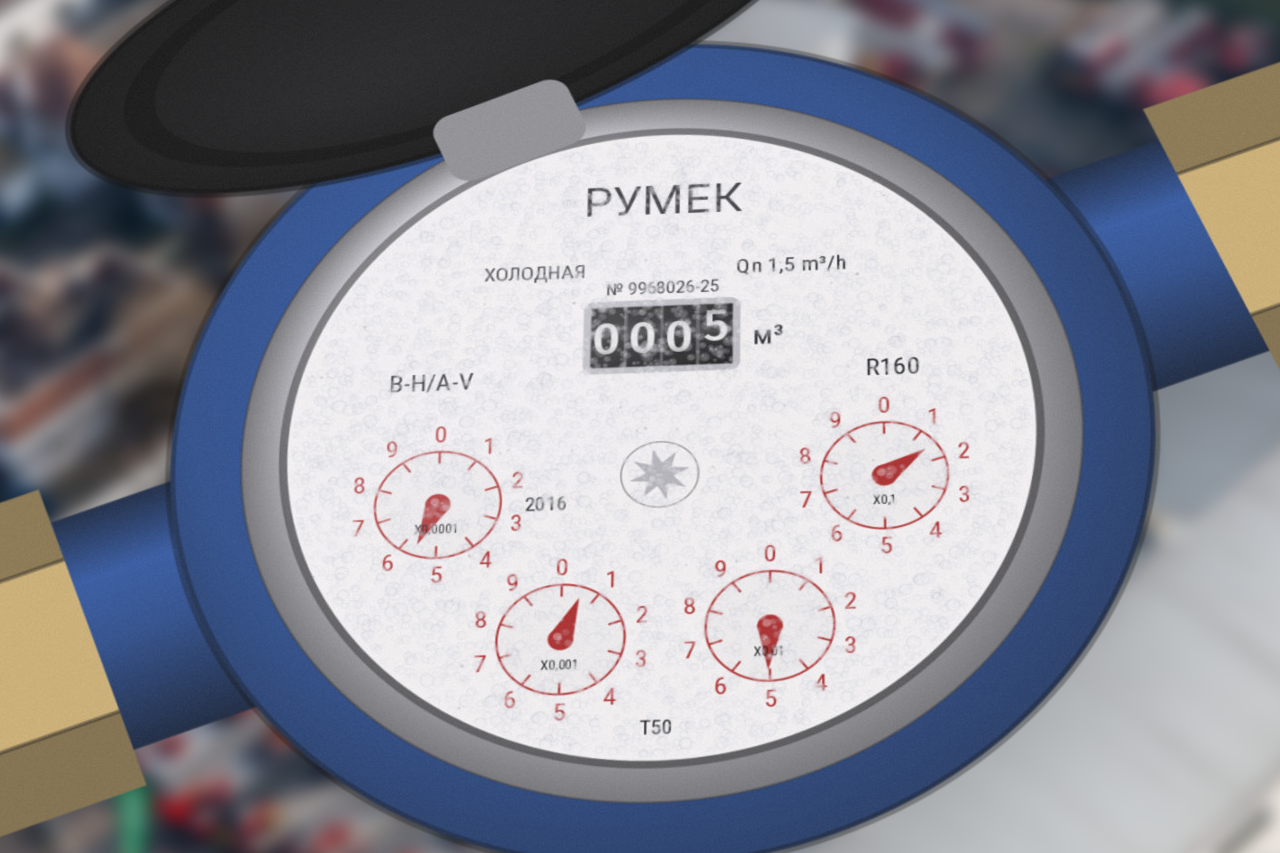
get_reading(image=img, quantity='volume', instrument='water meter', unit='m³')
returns 5.1505 m³
